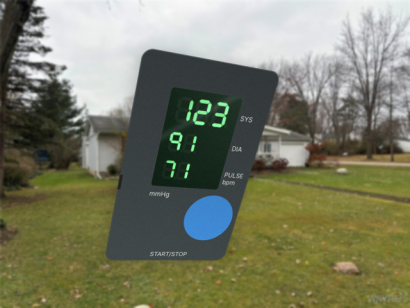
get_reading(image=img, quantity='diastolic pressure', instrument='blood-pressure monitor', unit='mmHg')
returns 91 mmHg
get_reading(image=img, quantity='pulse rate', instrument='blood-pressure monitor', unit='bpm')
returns 71 bpm
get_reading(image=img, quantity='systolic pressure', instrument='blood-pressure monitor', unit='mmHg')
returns 123 mmHg
